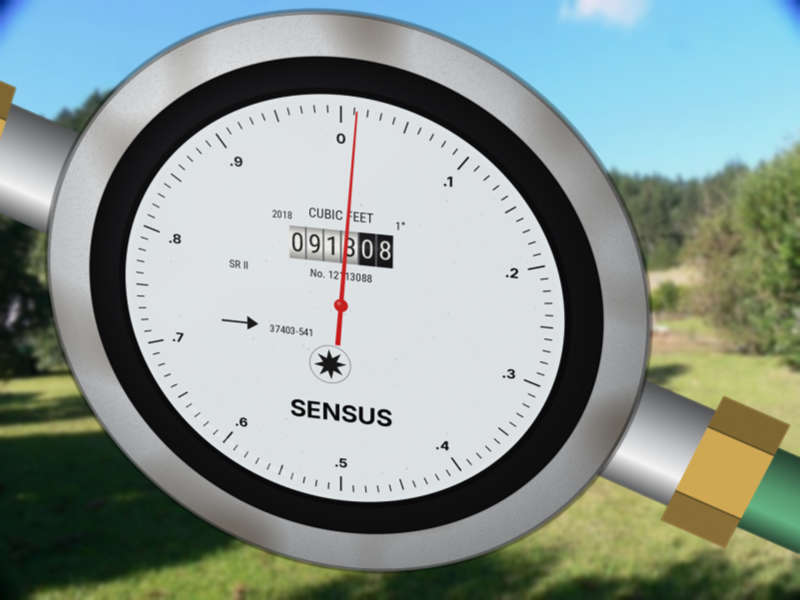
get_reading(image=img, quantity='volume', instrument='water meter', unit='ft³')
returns 91308.01 ft³
